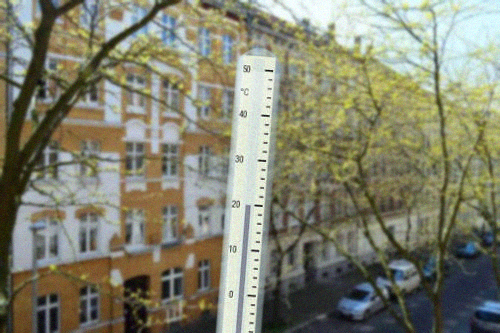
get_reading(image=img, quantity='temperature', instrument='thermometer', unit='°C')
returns 20 °C
